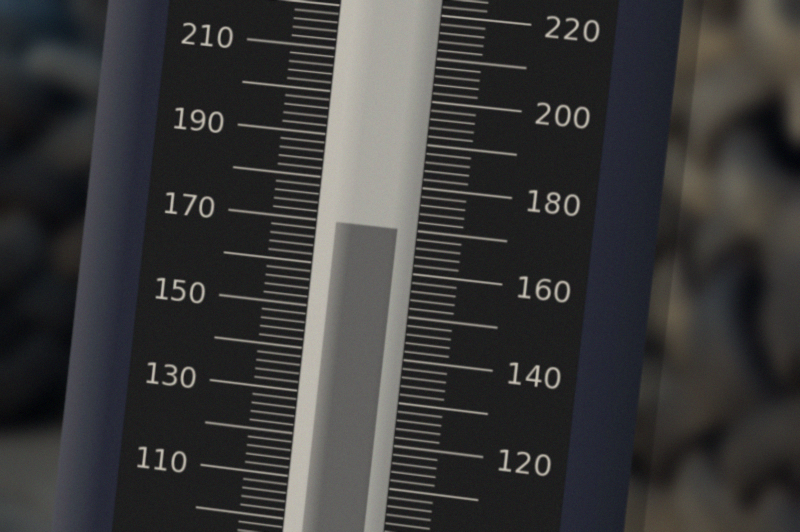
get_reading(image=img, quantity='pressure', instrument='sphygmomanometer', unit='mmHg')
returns 170 mmHg
